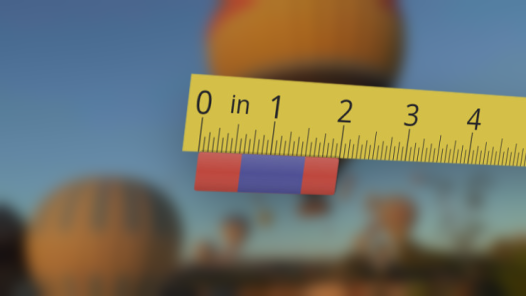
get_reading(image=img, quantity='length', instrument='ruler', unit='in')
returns 2 in
